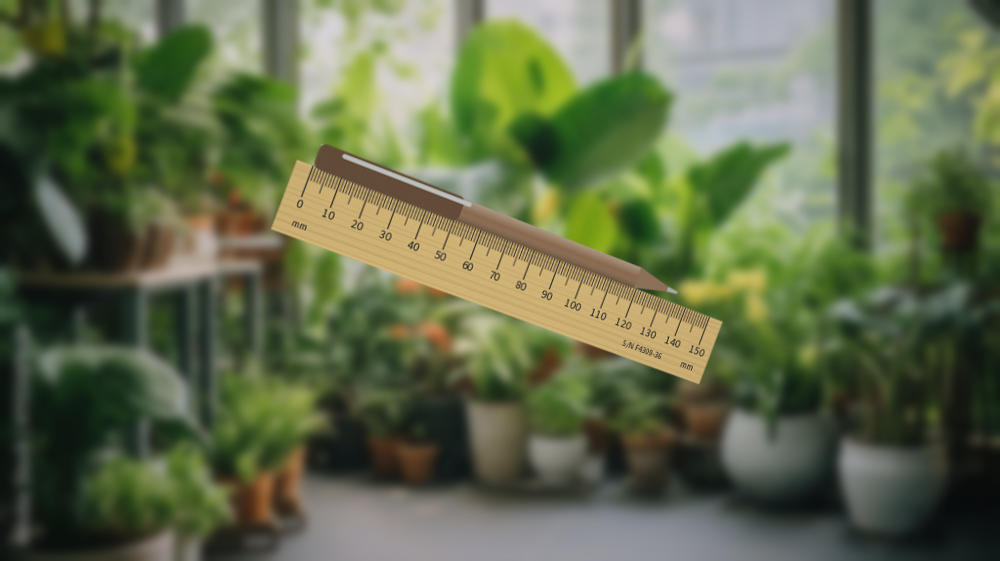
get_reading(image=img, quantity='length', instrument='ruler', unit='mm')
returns 135 mm
